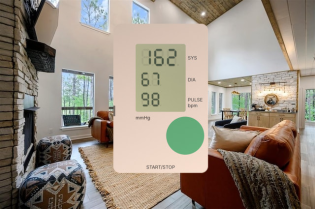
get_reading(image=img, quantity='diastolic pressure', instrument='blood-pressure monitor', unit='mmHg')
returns 67 mmHg
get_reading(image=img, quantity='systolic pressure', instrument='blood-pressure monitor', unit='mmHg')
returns 162 mmHg
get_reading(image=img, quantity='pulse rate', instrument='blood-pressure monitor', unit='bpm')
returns 98 bpm
